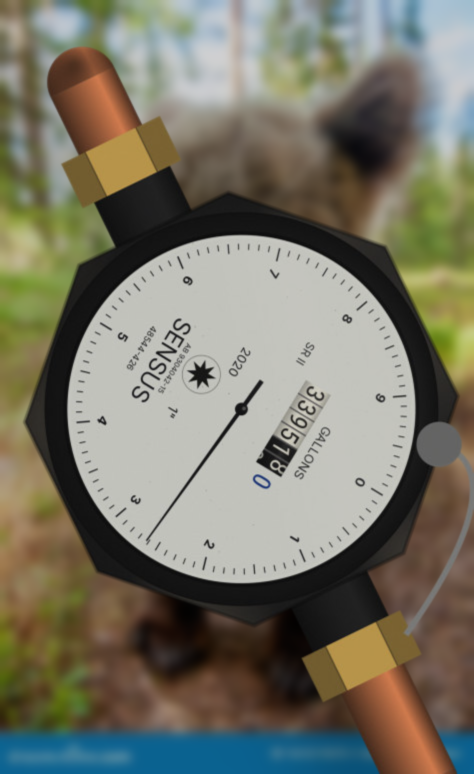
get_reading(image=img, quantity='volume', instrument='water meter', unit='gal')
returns 3395182.6 gal
